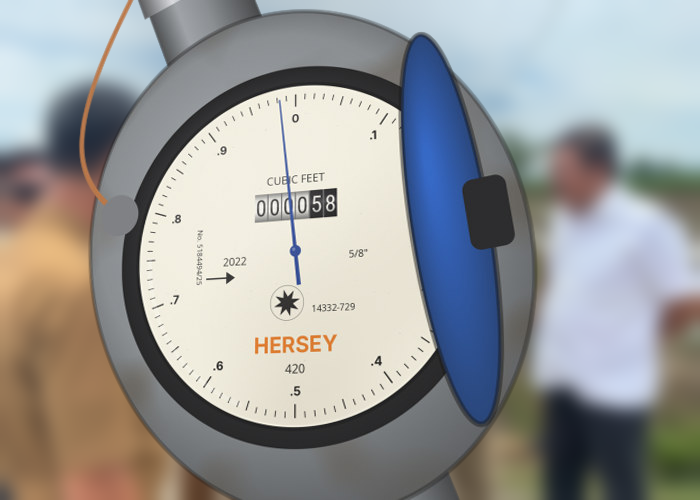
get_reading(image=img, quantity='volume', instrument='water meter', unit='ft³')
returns 57.98 ft³
